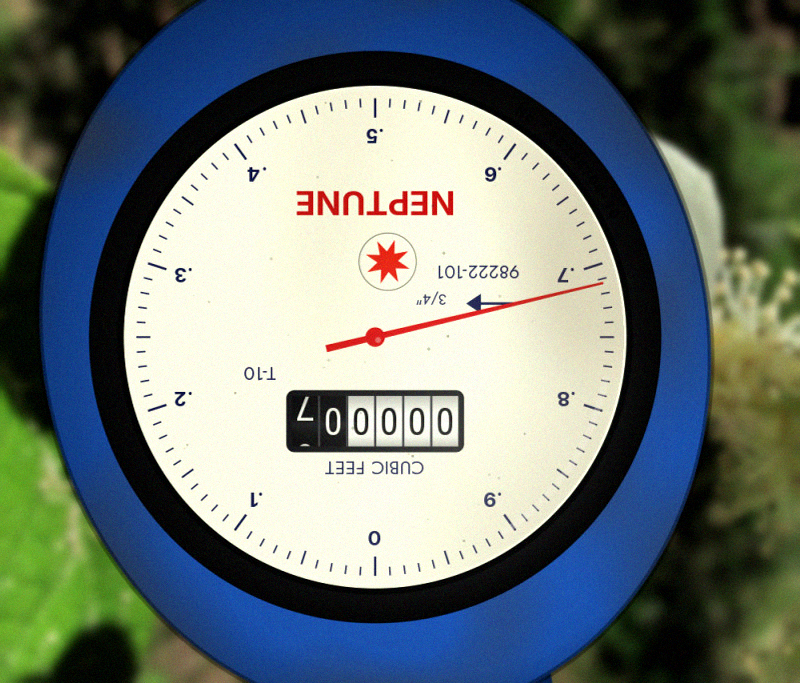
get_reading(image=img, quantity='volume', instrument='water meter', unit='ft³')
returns 6.71 ft³
